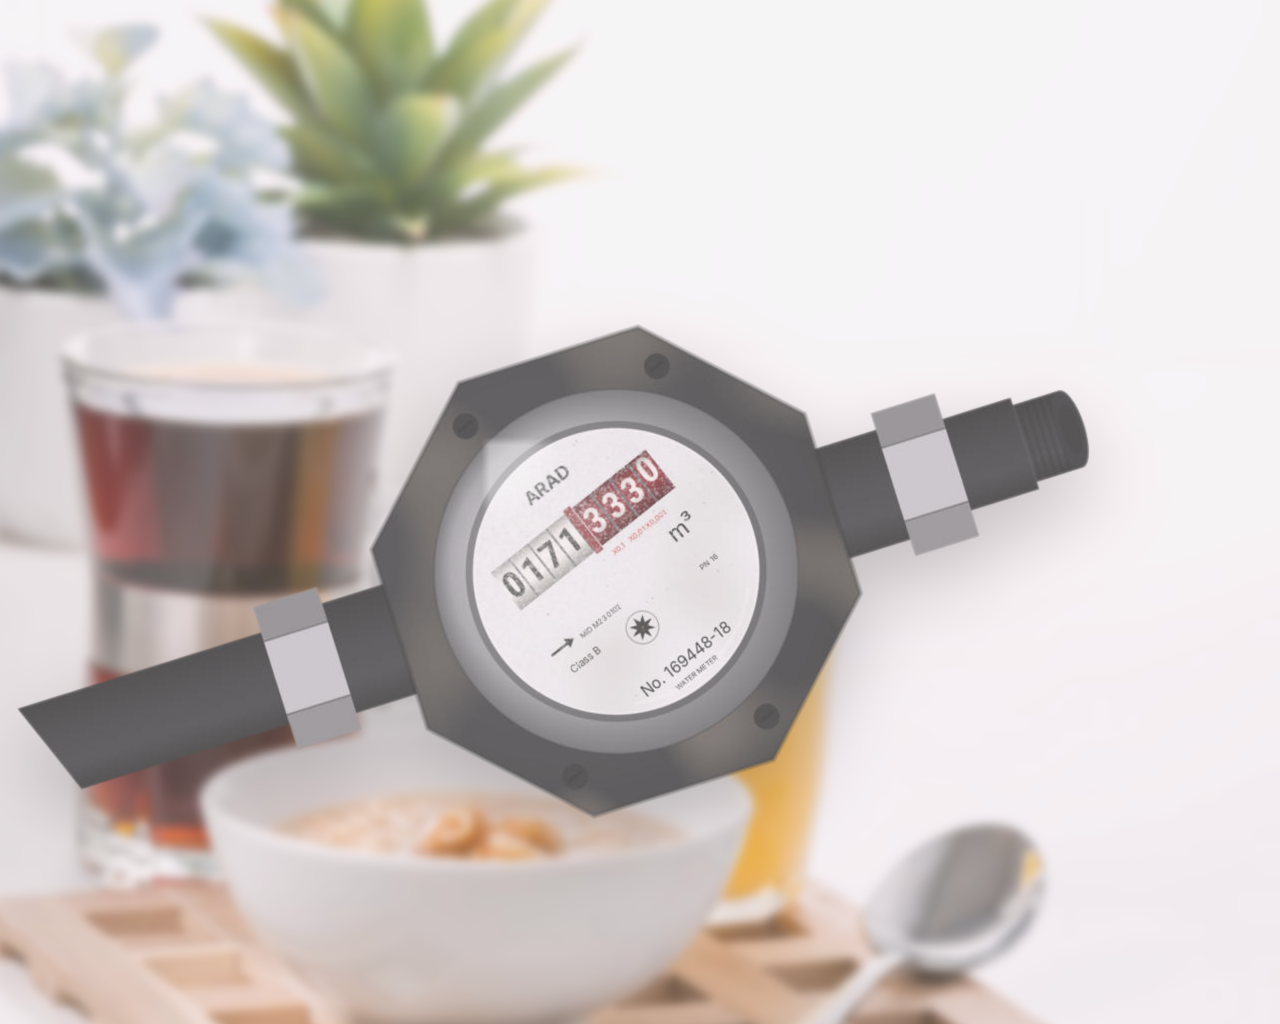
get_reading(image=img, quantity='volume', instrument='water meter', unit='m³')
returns 171.3330 m³
